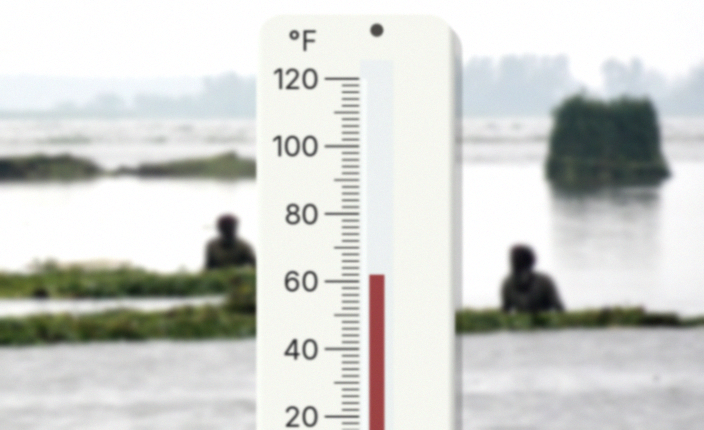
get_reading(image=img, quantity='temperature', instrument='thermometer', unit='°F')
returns 62 °F
